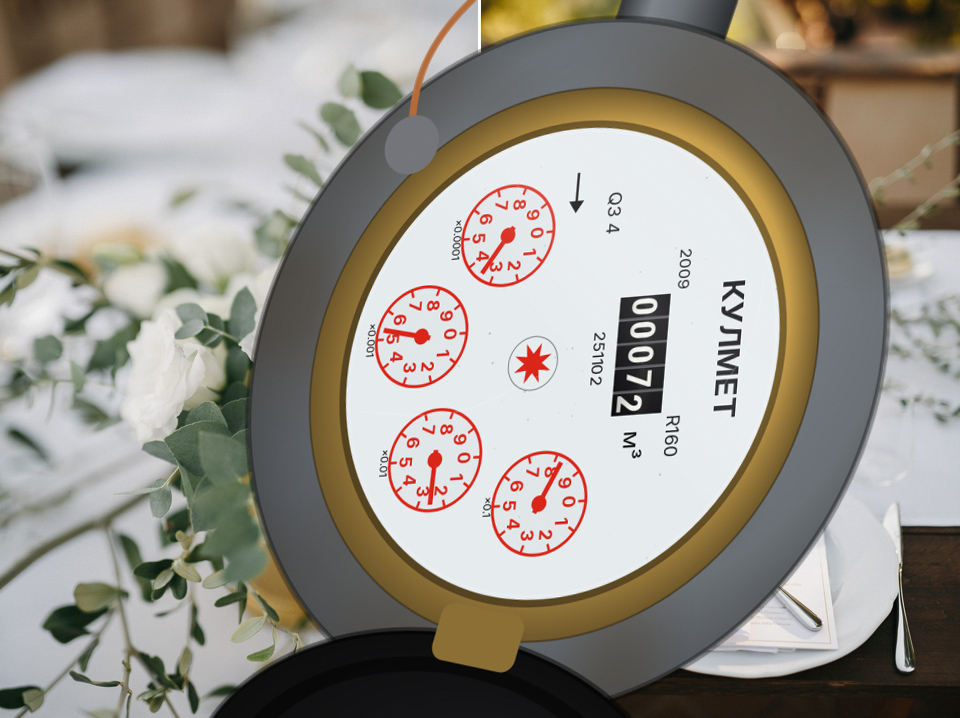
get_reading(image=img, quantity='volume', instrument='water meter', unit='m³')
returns 71.8253 m³
